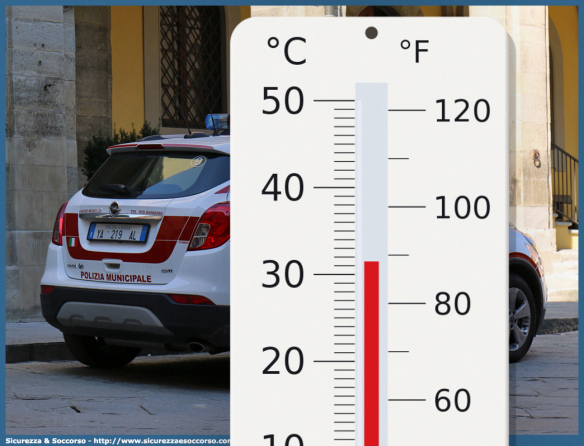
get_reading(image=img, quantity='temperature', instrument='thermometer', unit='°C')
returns 31.5 °C
